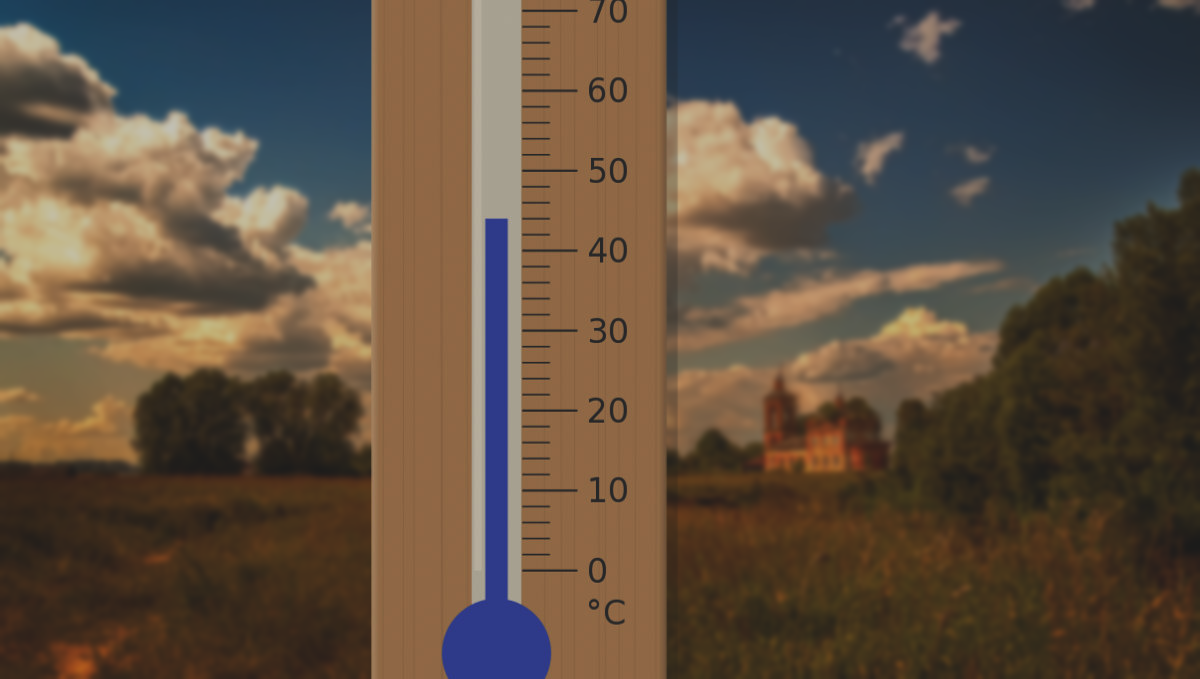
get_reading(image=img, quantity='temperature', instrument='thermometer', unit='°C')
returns 44 °C
